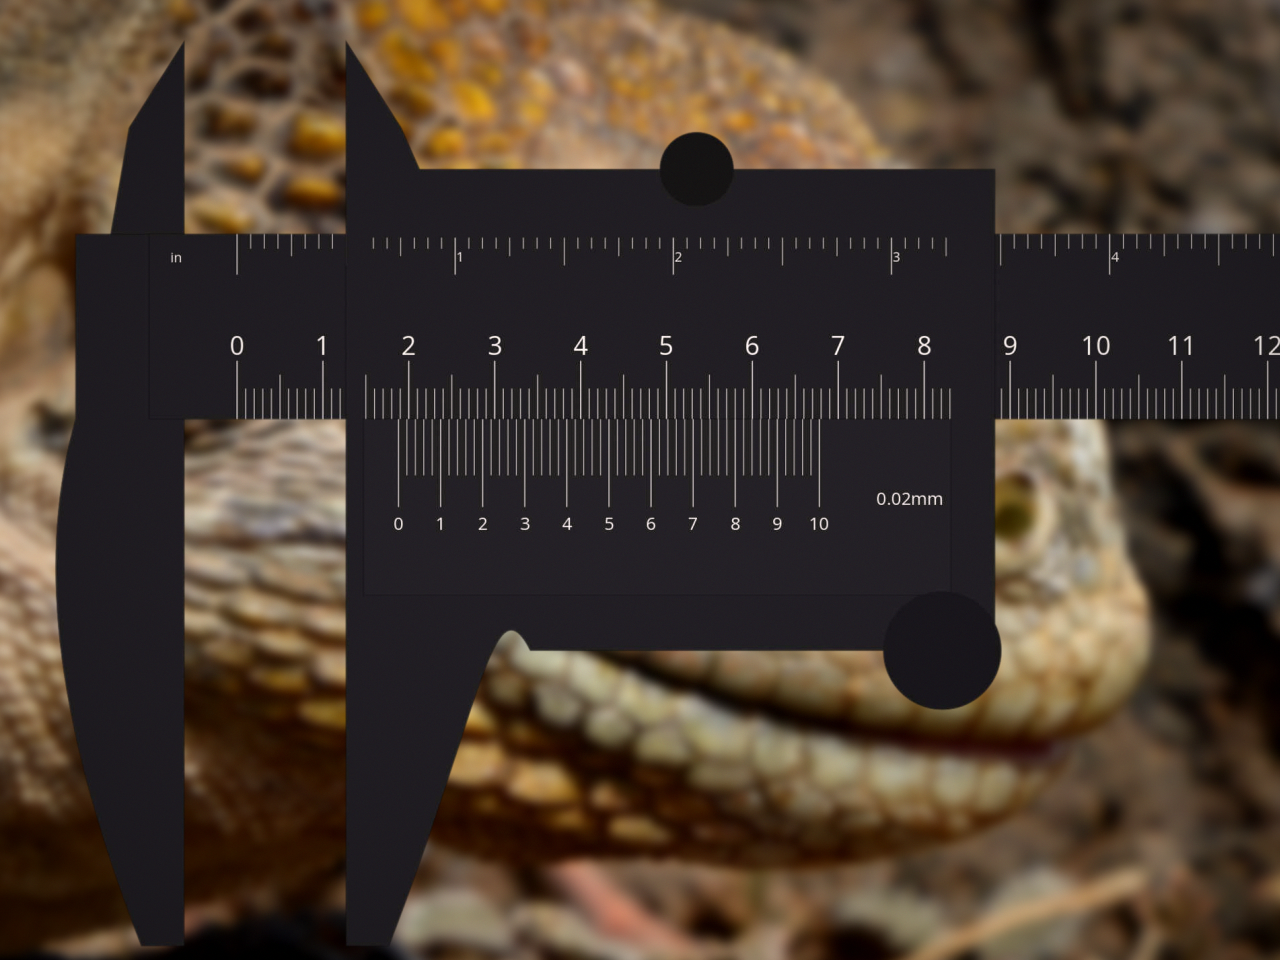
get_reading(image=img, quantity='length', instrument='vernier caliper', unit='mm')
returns 18.8 mm
